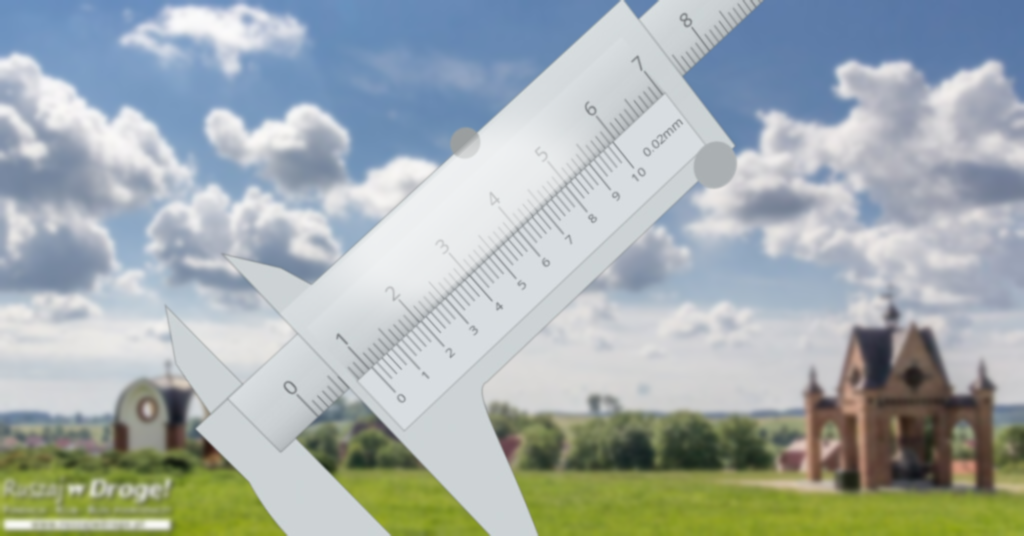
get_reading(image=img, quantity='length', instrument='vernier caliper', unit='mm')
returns 10.5 mm
